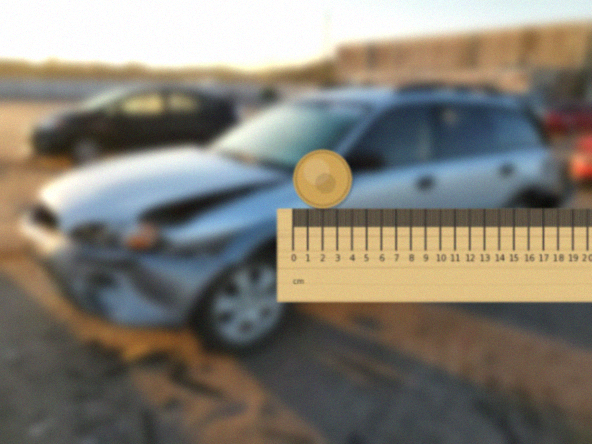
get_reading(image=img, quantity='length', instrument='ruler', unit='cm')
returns 4 cm
